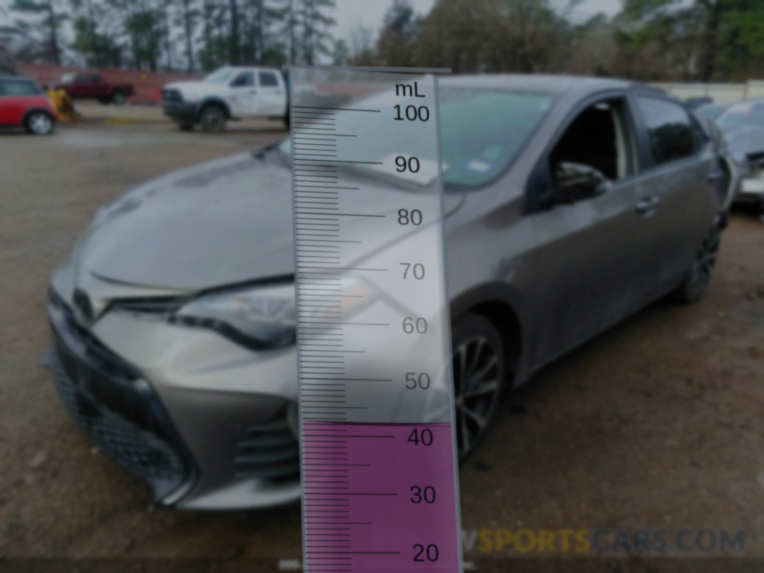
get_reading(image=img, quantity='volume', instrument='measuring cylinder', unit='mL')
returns 42 mL
